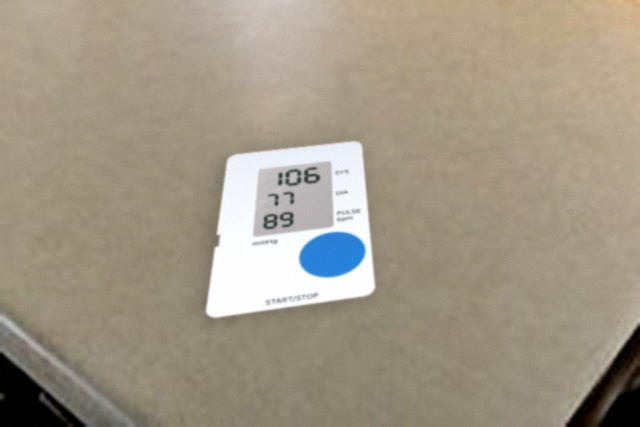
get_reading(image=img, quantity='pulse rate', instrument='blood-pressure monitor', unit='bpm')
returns 89 bpm
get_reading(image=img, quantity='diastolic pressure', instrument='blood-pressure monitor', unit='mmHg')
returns 77 mmHg
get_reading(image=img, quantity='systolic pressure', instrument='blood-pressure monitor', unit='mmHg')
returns 106 mmHg
